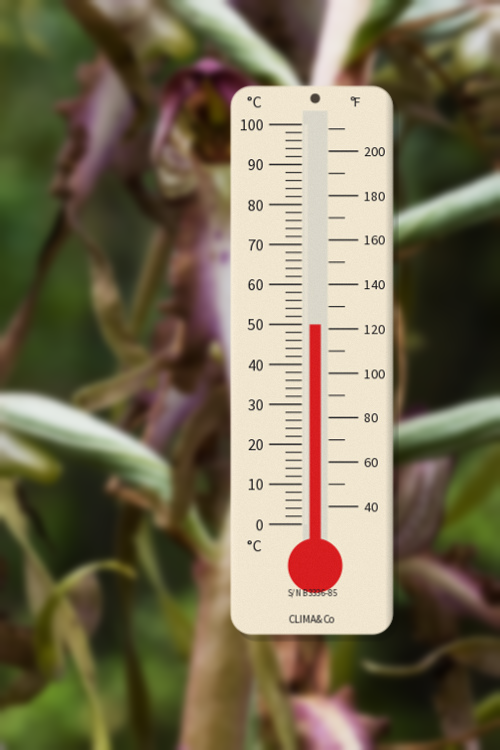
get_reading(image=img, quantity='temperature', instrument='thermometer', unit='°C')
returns 50 °C
